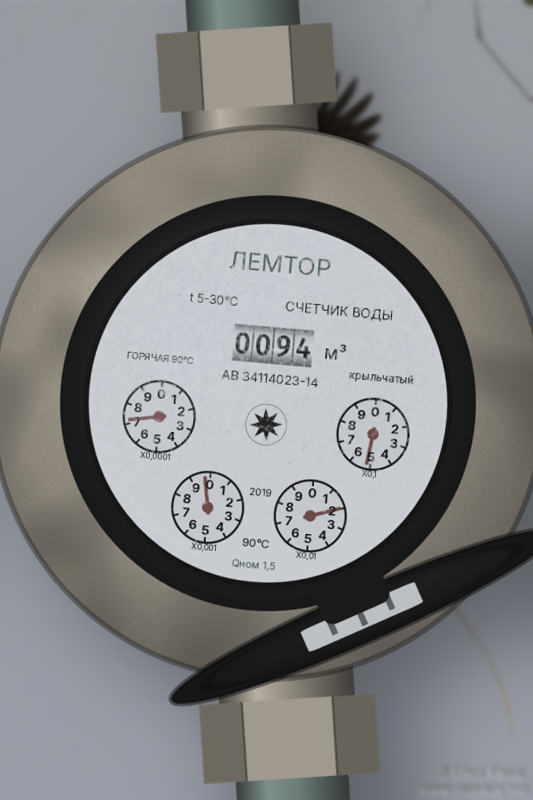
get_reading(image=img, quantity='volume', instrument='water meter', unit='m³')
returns 94.5197 m³
